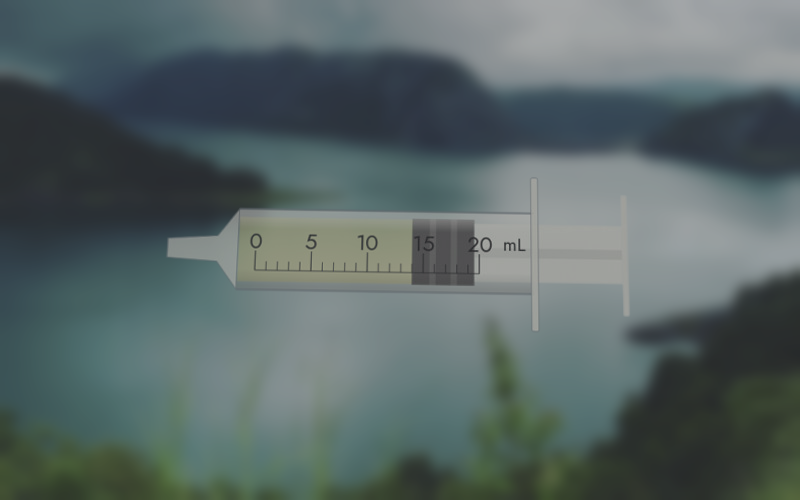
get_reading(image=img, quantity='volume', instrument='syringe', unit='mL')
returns 14 mL
